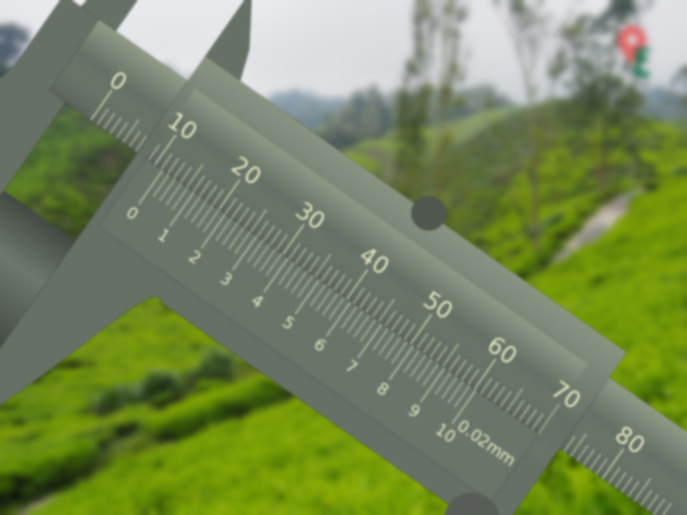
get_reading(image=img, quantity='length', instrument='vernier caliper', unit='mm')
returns 11.2 mm
